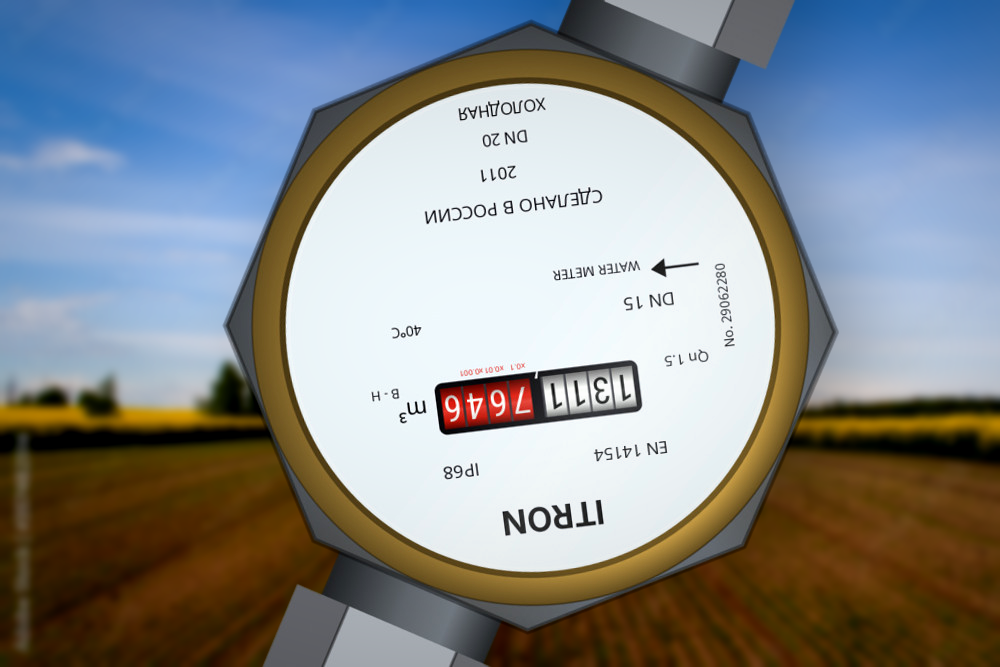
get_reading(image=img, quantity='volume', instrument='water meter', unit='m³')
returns 1311.7646 m³
